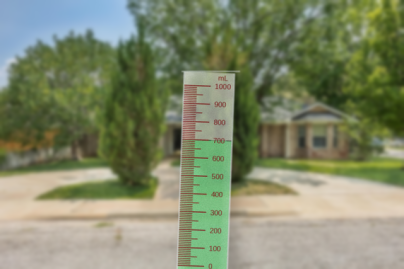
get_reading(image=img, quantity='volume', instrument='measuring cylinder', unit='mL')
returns 700 mL
